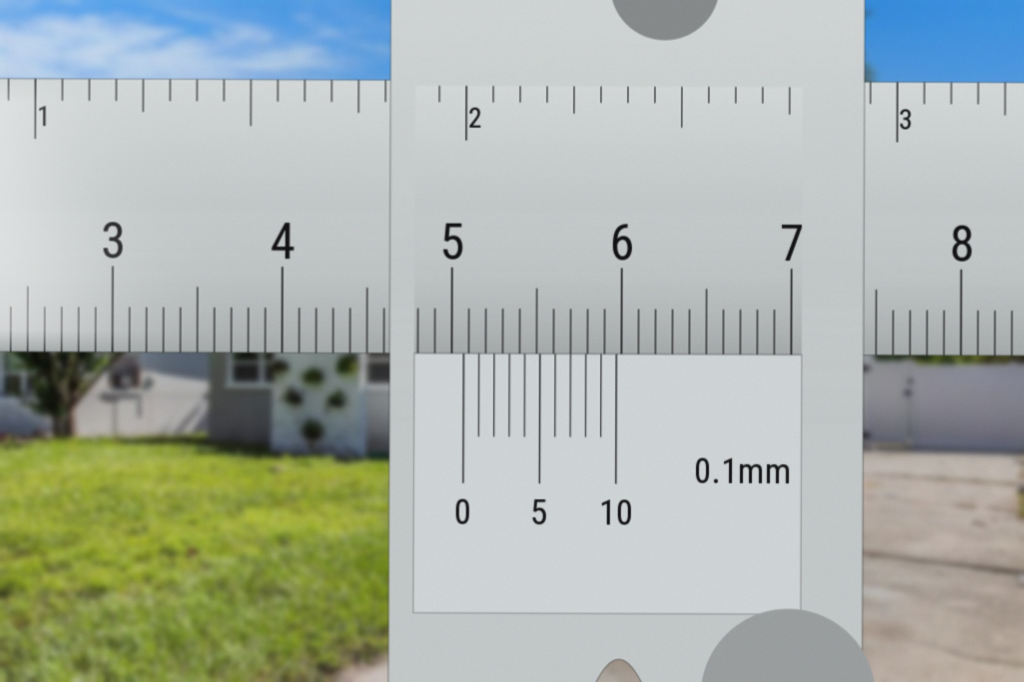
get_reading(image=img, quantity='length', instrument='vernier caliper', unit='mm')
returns 50.7 mm
